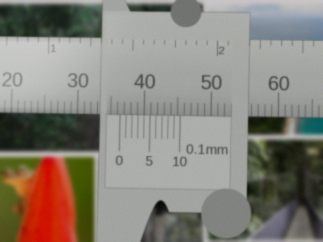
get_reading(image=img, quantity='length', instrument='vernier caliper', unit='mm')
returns 36.4 mm
